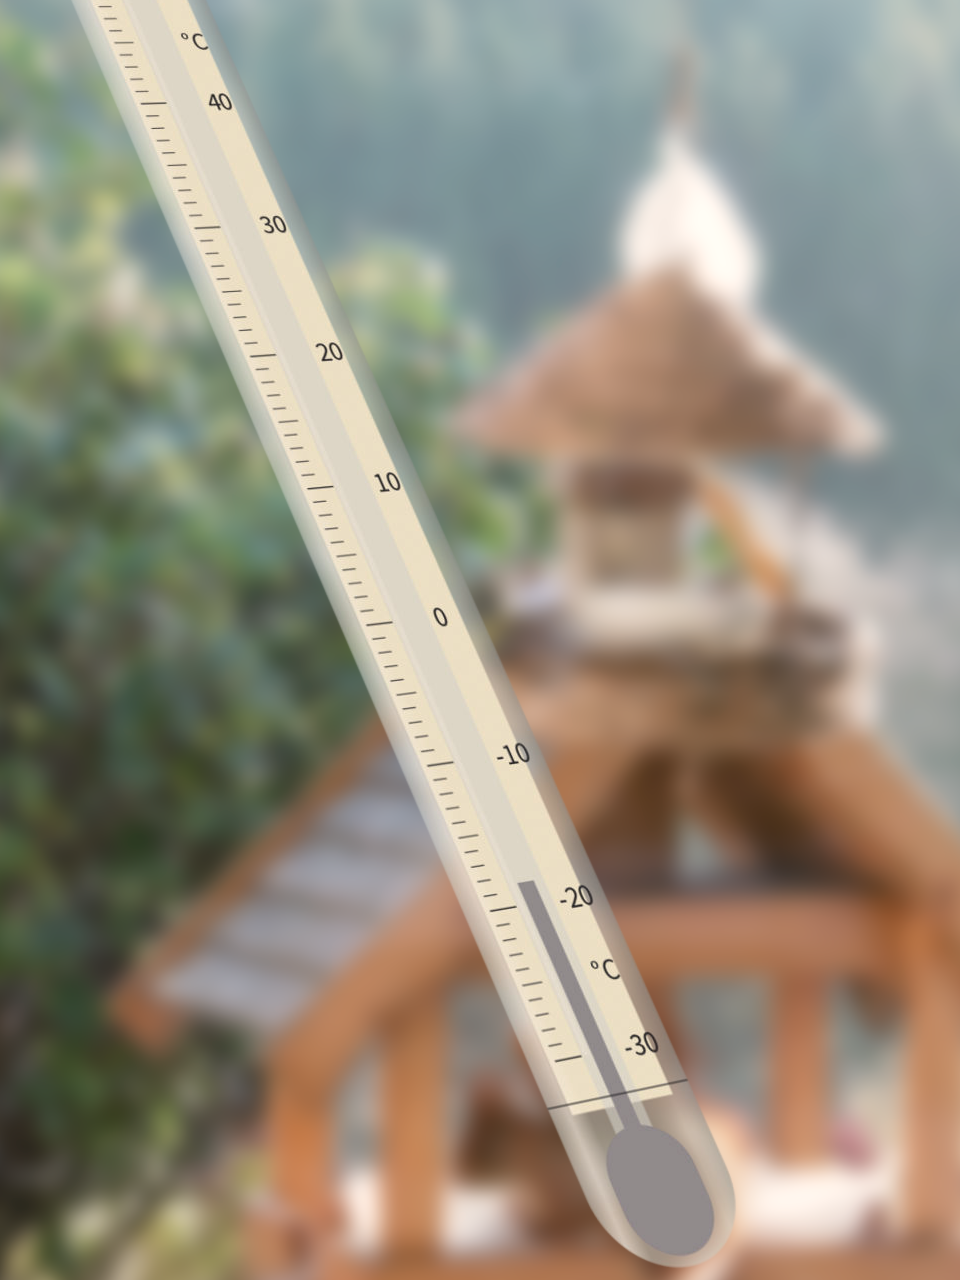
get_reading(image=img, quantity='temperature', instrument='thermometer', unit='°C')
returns -18.5 °C
